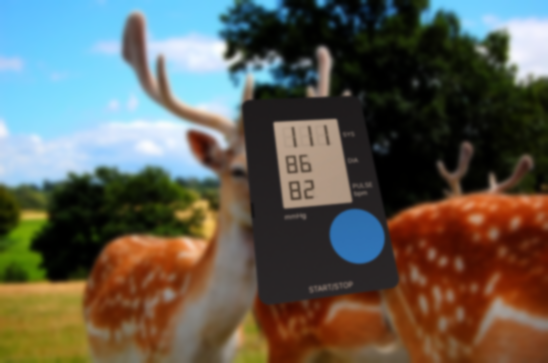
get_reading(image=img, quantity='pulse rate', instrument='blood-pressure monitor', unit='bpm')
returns 82 bpm
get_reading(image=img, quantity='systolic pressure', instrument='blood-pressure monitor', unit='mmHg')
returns 111 mmHg
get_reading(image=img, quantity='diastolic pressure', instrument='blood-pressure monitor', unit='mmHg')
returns 86 mmHg
